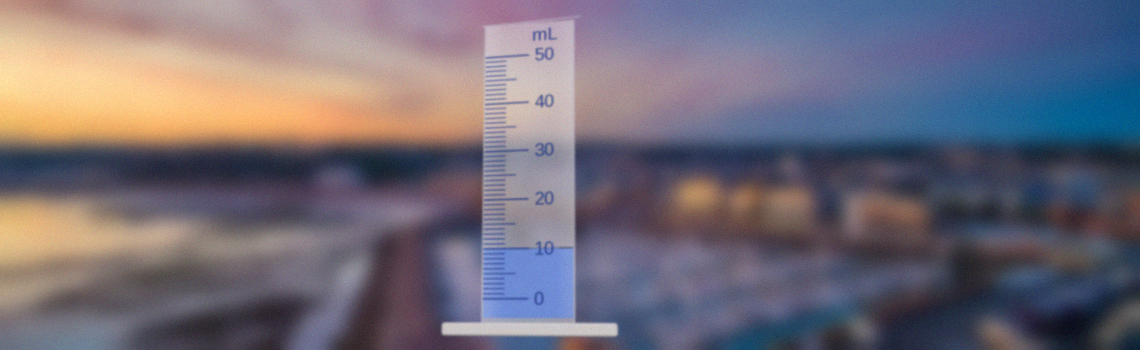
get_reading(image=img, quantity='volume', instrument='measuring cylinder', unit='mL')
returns 10 mL
